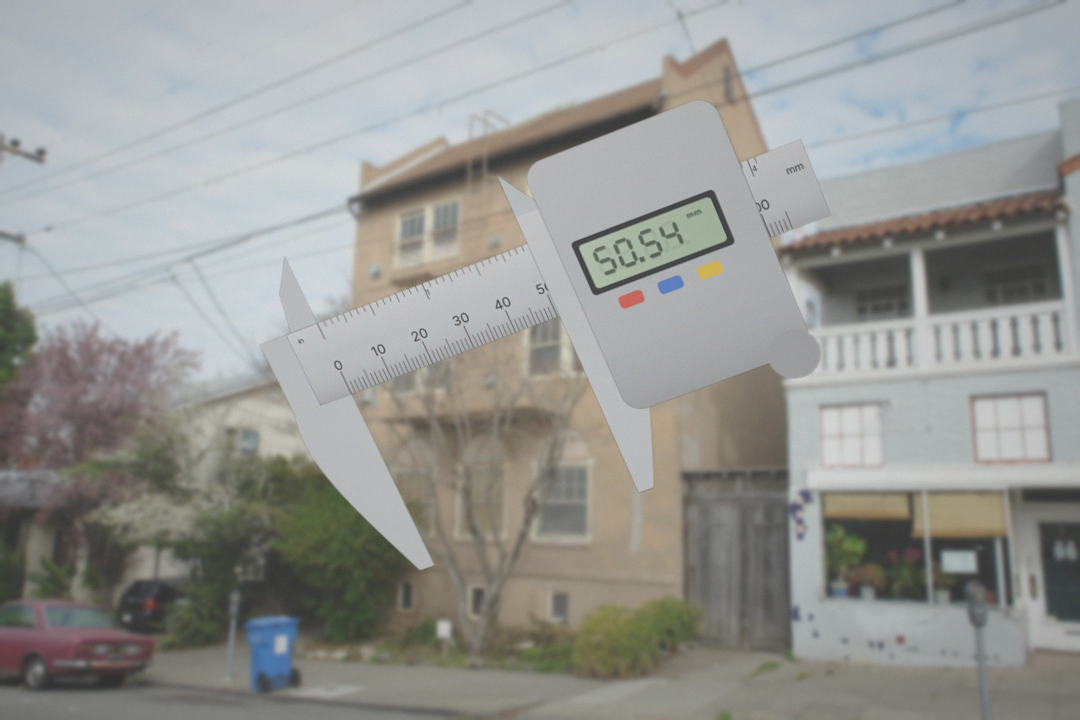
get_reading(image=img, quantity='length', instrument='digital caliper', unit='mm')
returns 50.54 mm
